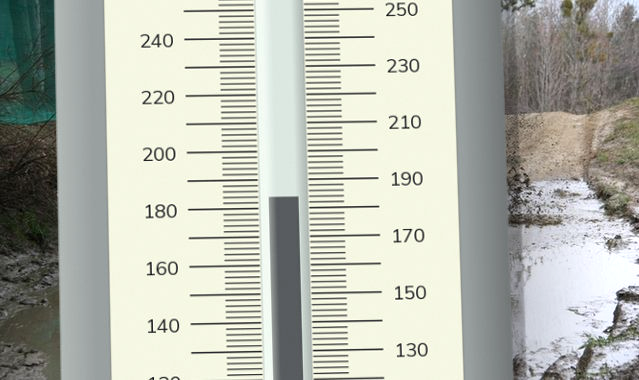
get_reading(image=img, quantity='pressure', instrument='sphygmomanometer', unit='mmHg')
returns 184 mmHg
